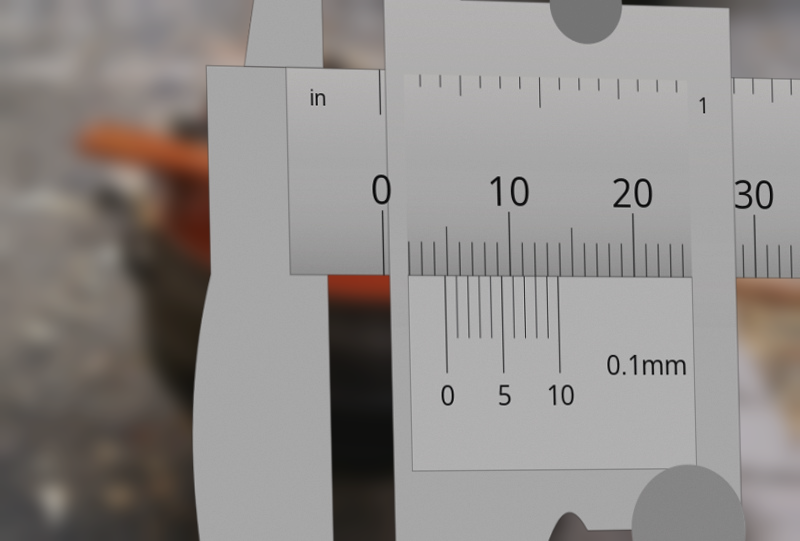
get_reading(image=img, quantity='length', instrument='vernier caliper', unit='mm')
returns 4.8 mm
